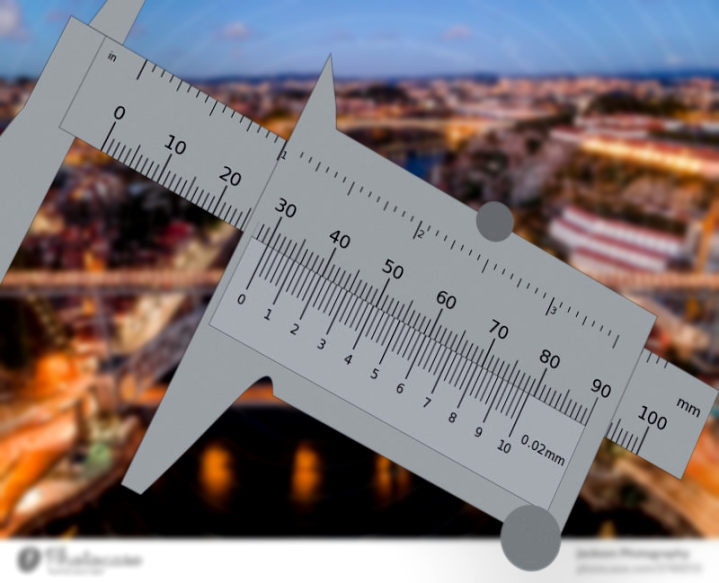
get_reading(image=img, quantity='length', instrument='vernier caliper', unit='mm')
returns 30.0 mm
